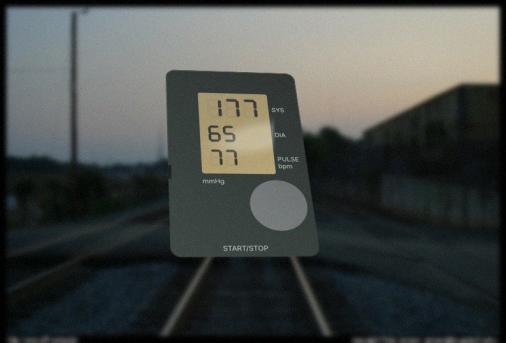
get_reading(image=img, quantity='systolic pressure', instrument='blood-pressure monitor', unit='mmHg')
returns 177 mmHg
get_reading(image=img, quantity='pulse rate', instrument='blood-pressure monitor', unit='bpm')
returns 77 bpm
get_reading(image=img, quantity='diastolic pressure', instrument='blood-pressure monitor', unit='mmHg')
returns 65 mmHg
